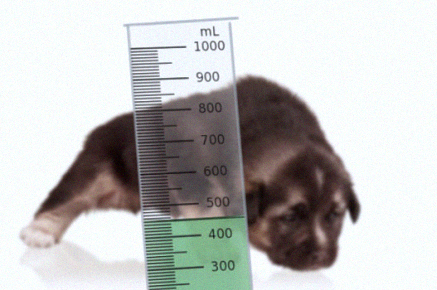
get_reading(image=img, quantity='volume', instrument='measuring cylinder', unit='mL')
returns 450 mL
